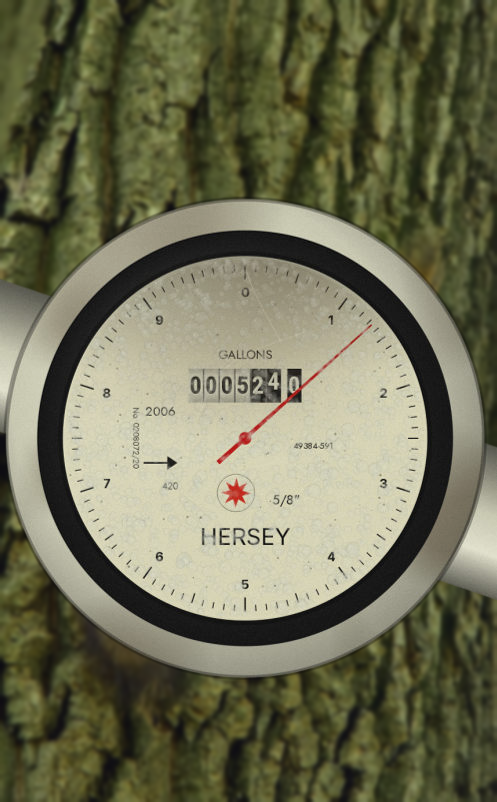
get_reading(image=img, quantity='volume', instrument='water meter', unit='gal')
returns 5241.3 gal
